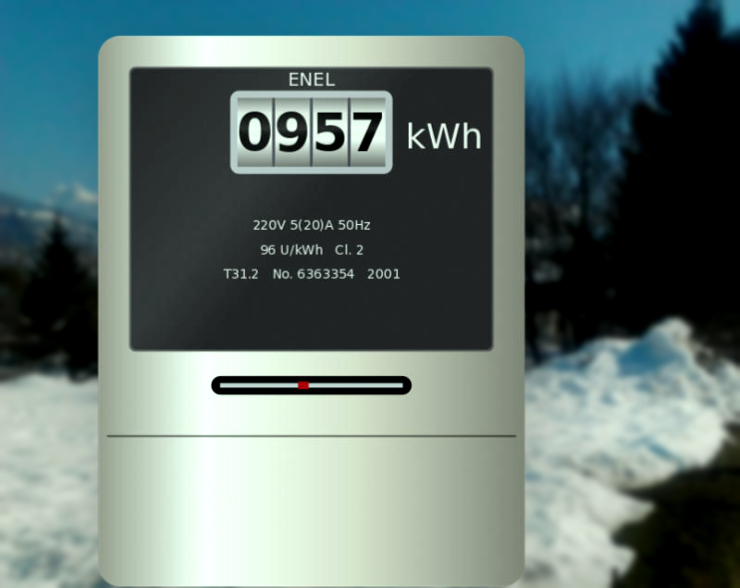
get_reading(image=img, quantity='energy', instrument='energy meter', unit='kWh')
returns 957 kWh
